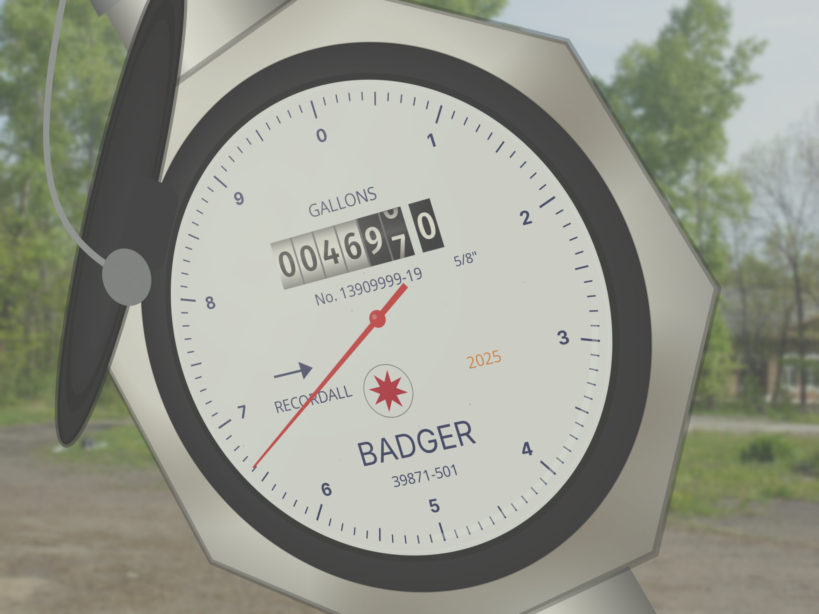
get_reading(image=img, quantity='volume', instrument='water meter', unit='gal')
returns 46966.6 gal
